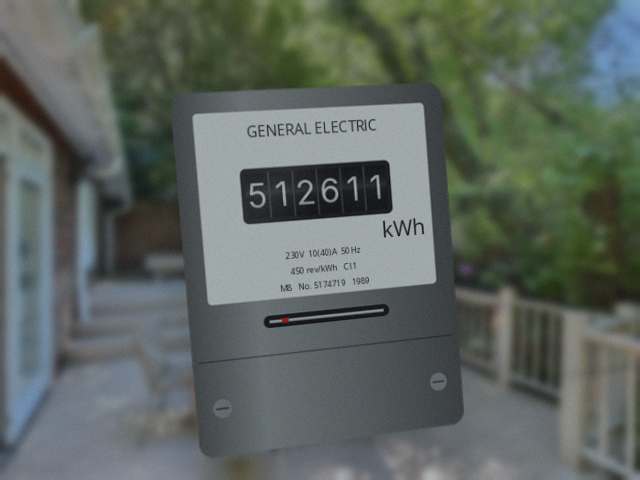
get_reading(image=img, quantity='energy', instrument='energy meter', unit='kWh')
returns 512611 kWh
